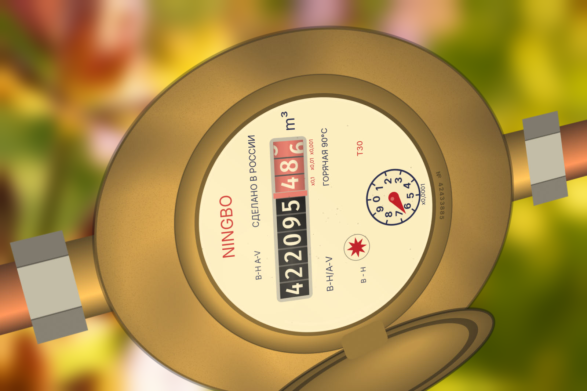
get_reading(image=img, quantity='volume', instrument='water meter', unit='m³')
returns 422095.4856 m³
